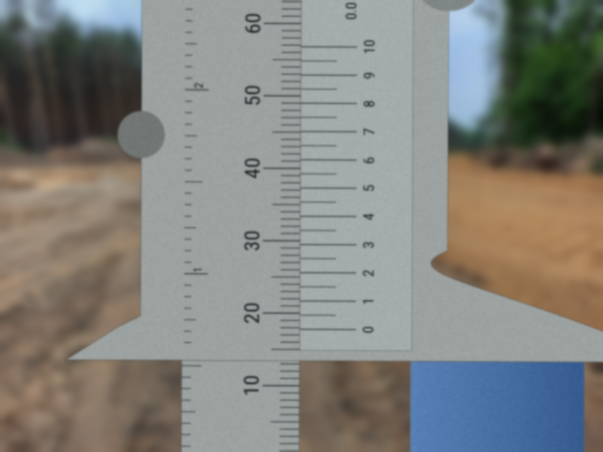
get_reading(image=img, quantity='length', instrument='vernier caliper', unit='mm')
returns 17.8 mm
